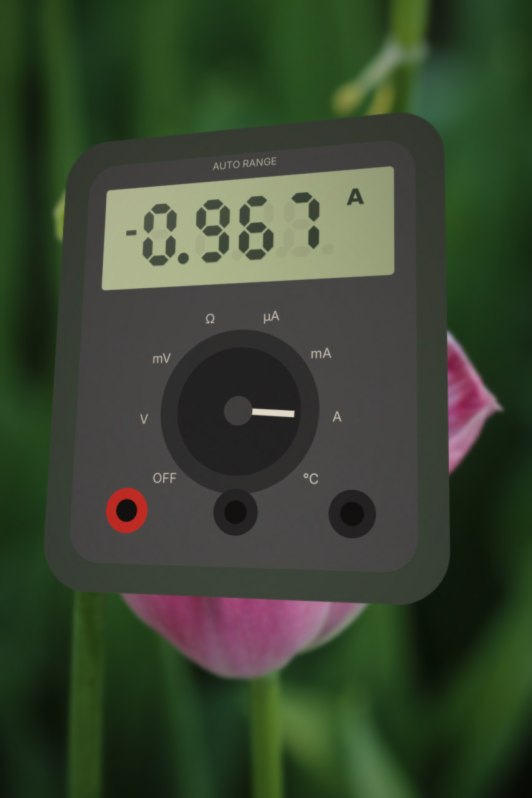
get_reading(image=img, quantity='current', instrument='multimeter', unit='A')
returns -0.967 A
